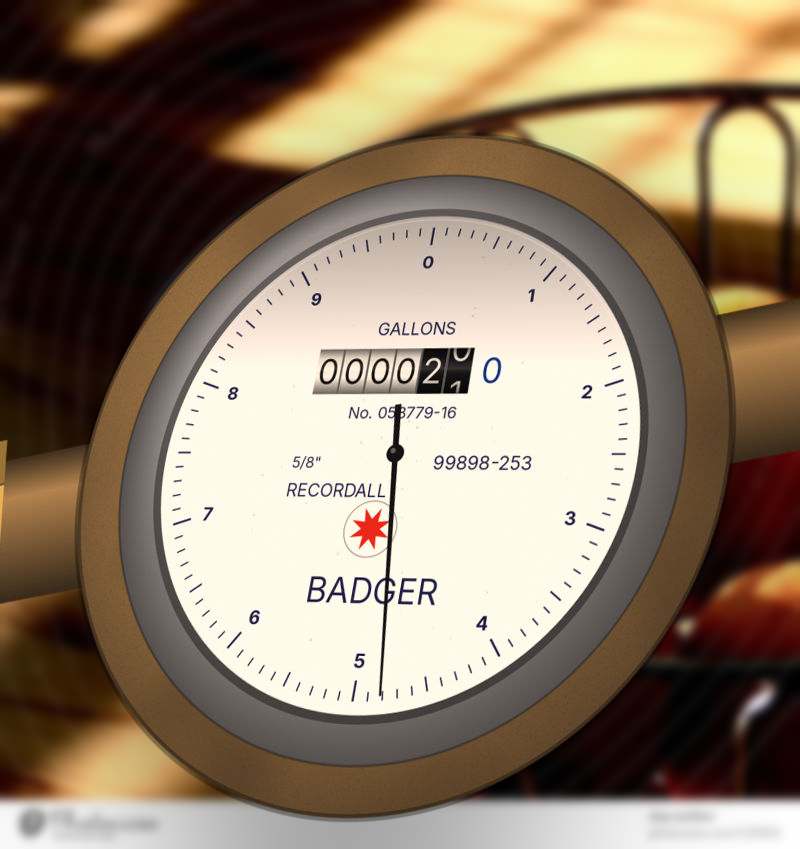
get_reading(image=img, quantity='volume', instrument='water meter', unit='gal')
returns 204.8 gal
